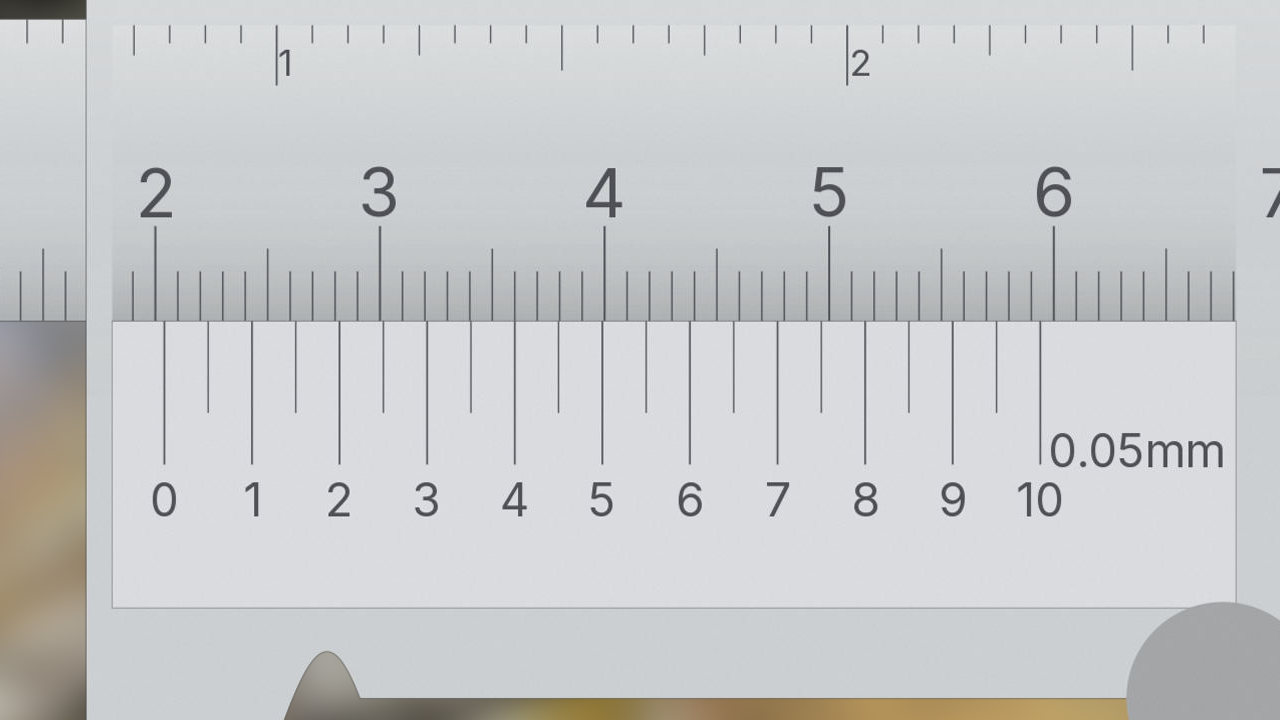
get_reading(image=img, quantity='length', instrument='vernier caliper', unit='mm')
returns 20.4 mm
